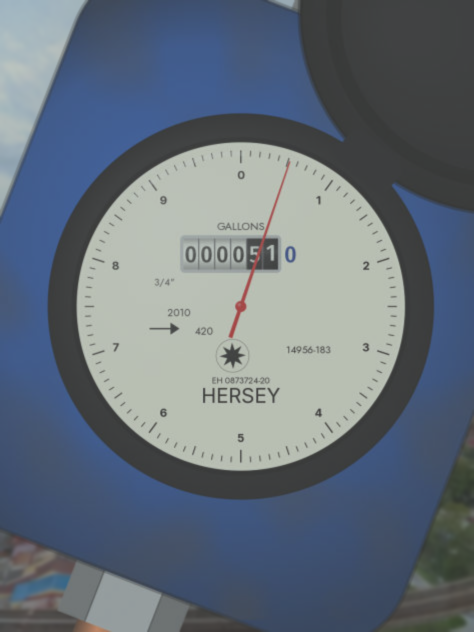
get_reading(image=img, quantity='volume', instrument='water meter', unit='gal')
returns 510.5 gal
